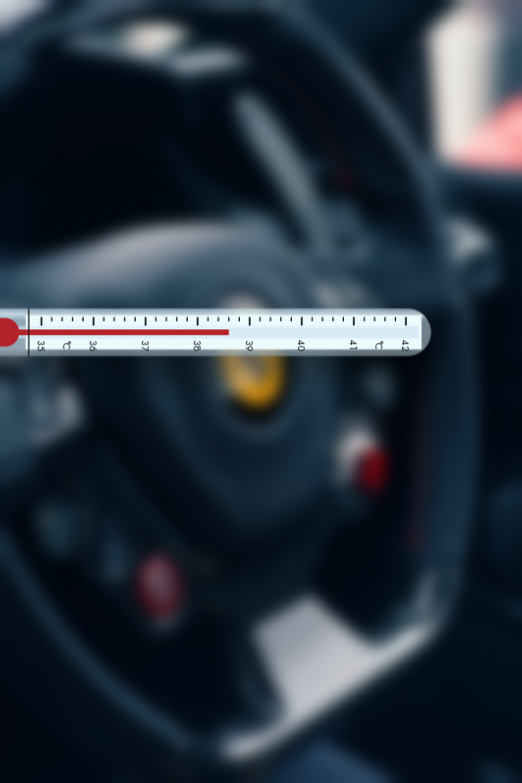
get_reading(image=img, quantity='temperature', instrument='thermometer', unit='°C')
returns 38.6 °C
